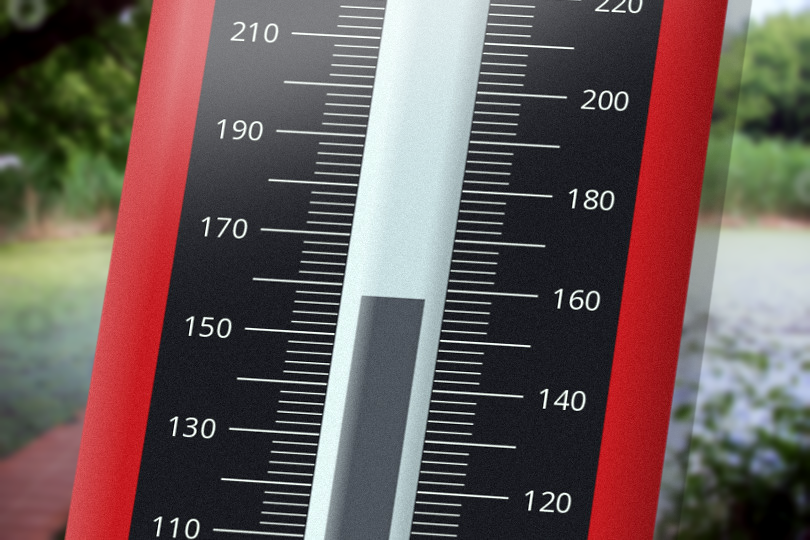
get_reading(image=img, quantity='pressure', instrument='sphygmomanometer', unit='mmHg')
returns 158 mmHg
